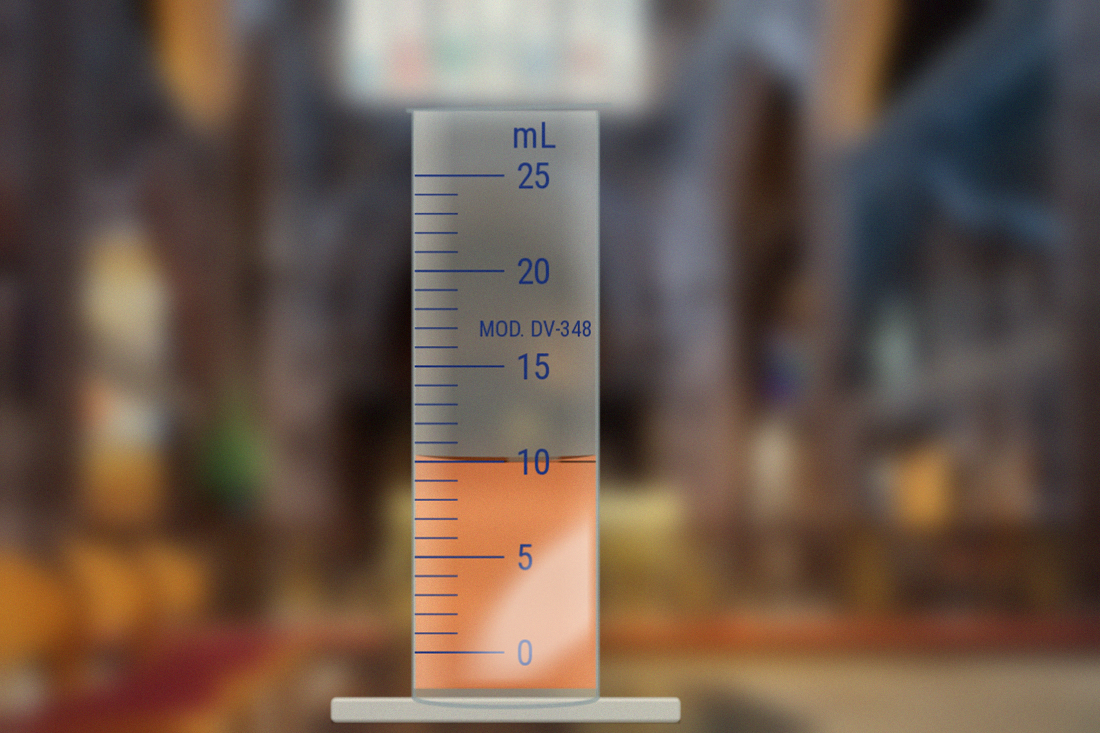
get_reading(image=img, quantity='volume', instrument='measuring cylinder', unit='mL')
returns 10 mL
